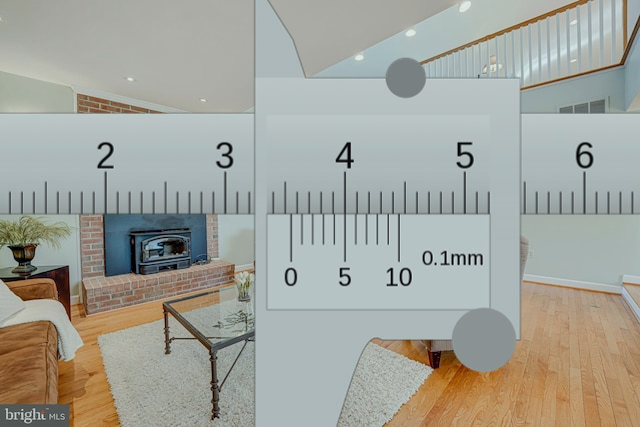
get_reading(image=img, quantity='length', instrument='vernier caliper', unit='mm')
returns 35.5 mm
